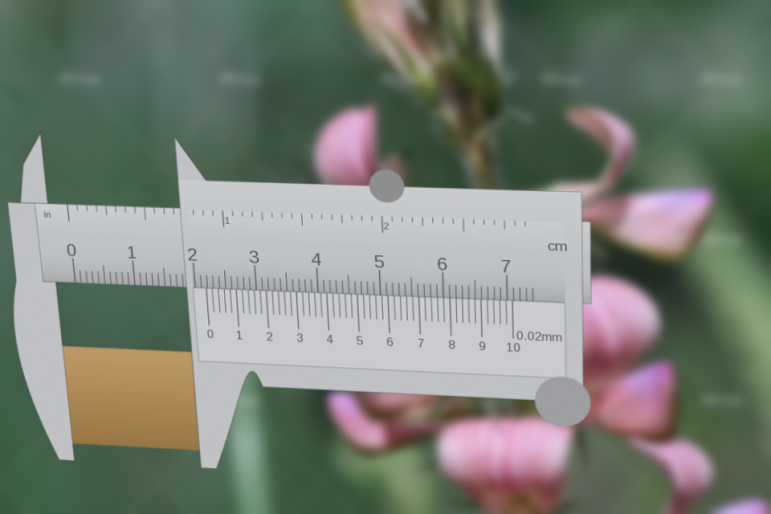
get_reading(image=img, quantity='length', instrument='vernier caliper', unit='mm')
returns 21.8 mm
